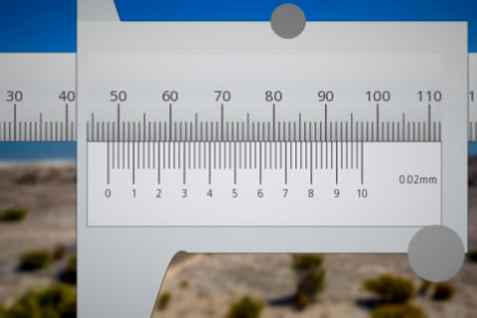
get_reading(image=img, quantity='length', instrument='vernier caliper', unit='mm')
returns 48.0 mm
